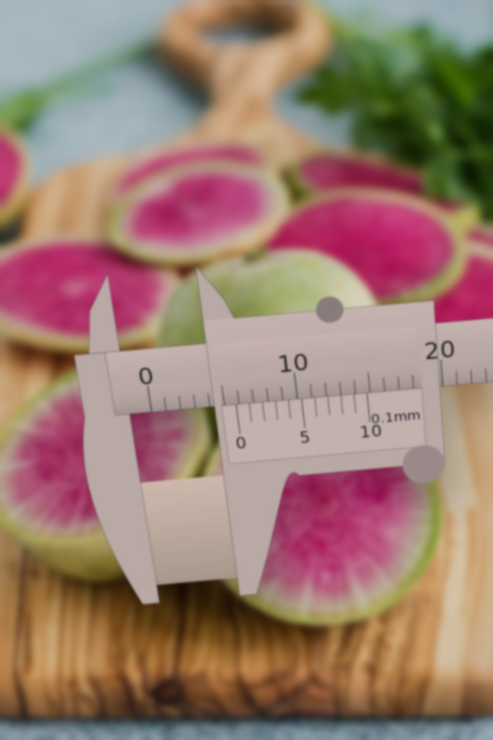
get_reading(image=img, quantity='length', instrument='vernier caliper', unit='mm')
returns 5.8 mm
